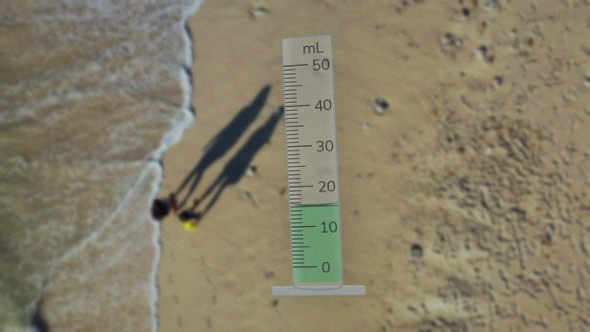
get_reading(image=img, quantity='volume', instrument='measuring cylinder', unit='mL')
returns 15 mL
